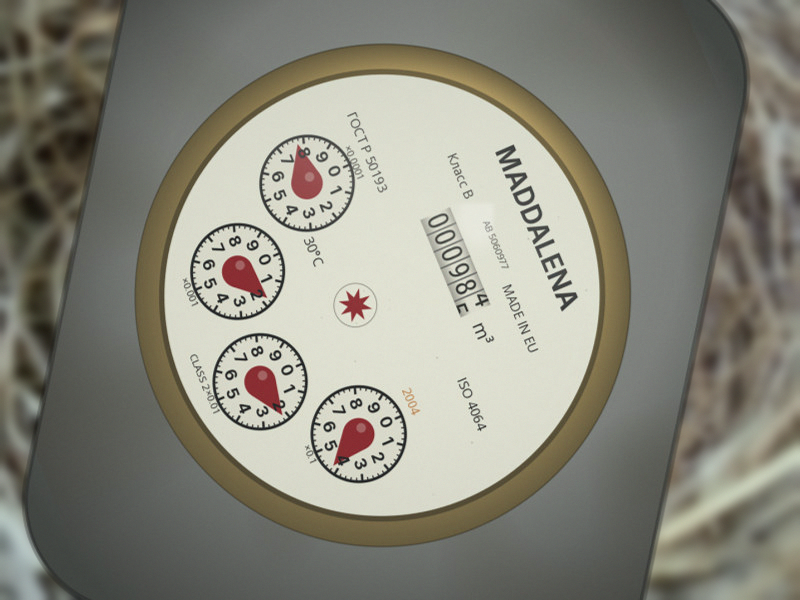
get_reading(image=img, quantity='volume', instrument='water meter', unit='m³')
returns 984.4217 m³
